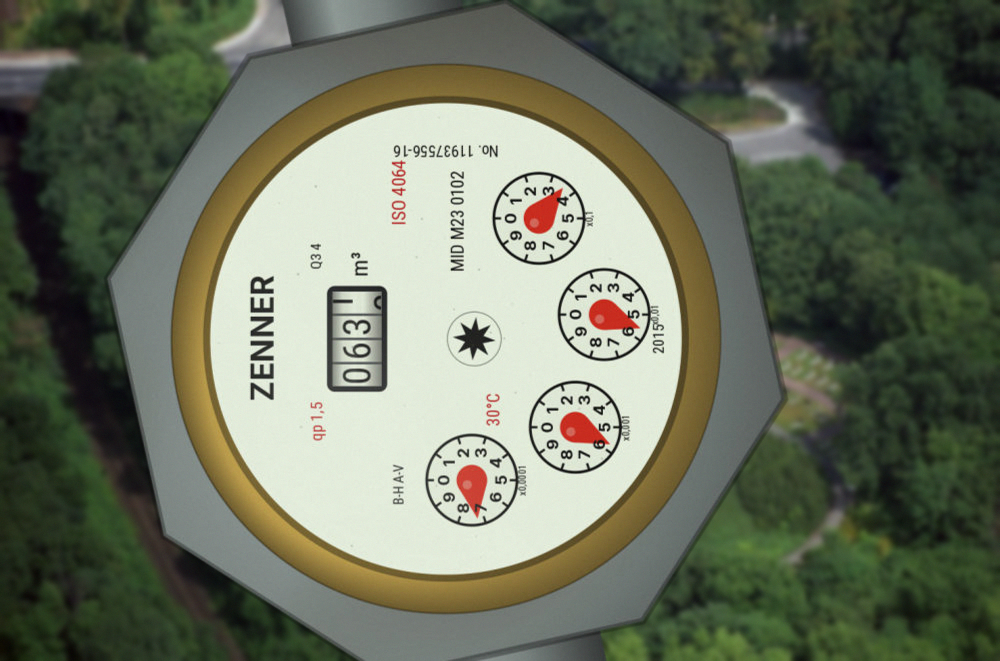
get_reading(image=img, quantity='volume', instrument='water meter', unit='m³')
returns 631.3557 m³
